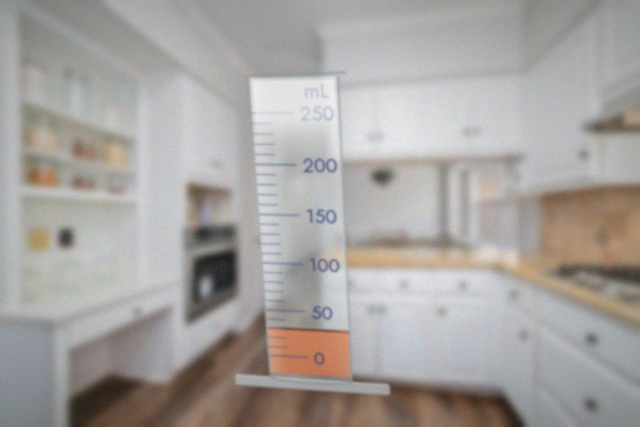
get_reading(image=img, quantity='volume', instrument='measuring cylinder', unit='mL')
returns 30 mL
